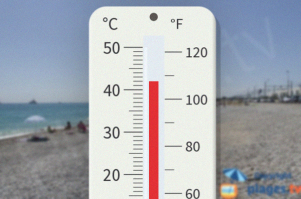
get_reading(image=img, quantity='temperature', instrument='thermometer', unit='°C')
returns 42 °C
